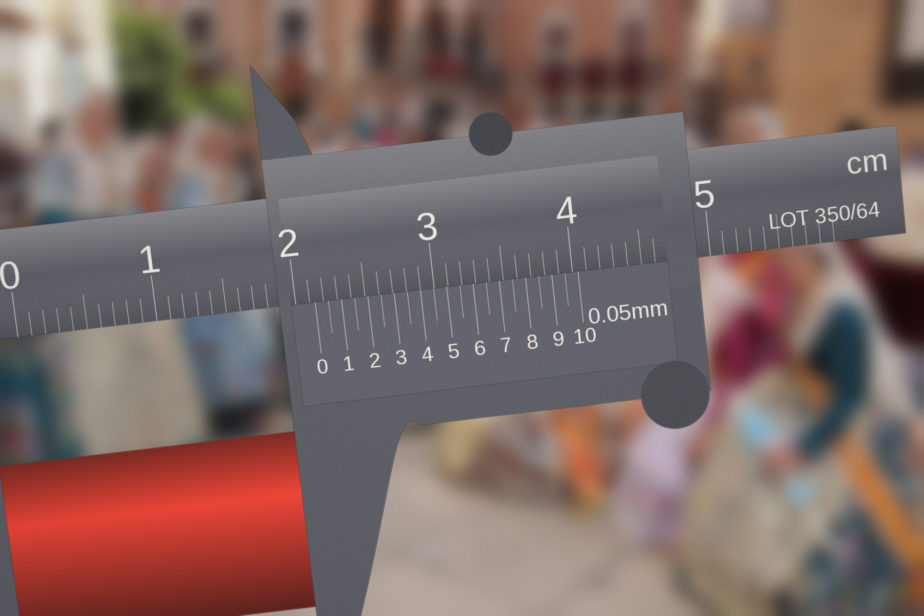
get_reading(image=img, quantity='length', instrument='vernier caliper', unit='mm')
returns 21.4 mm
